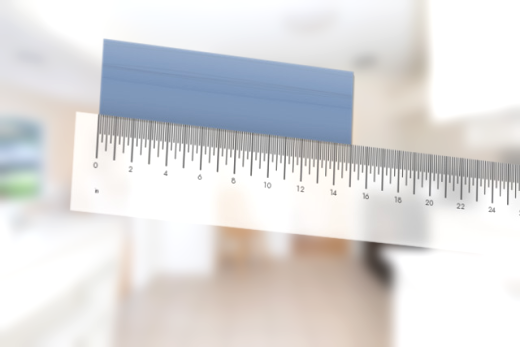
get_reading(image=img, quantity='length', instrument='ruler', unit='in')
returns 15 in
